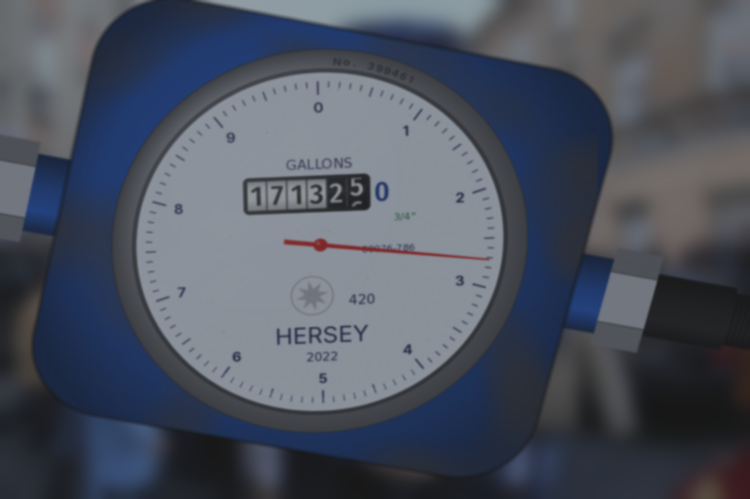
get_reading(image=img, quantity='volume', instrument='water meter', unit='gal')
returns 1713252.7 gal
